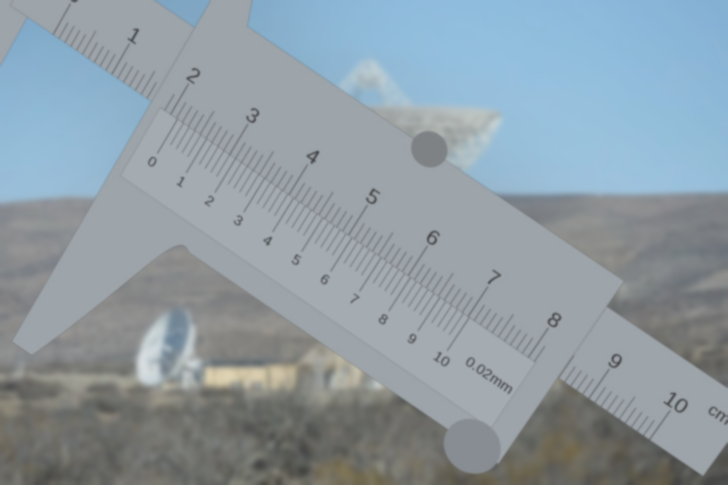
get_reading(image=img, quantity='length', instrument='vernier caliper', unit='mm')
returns 21.2 mm
